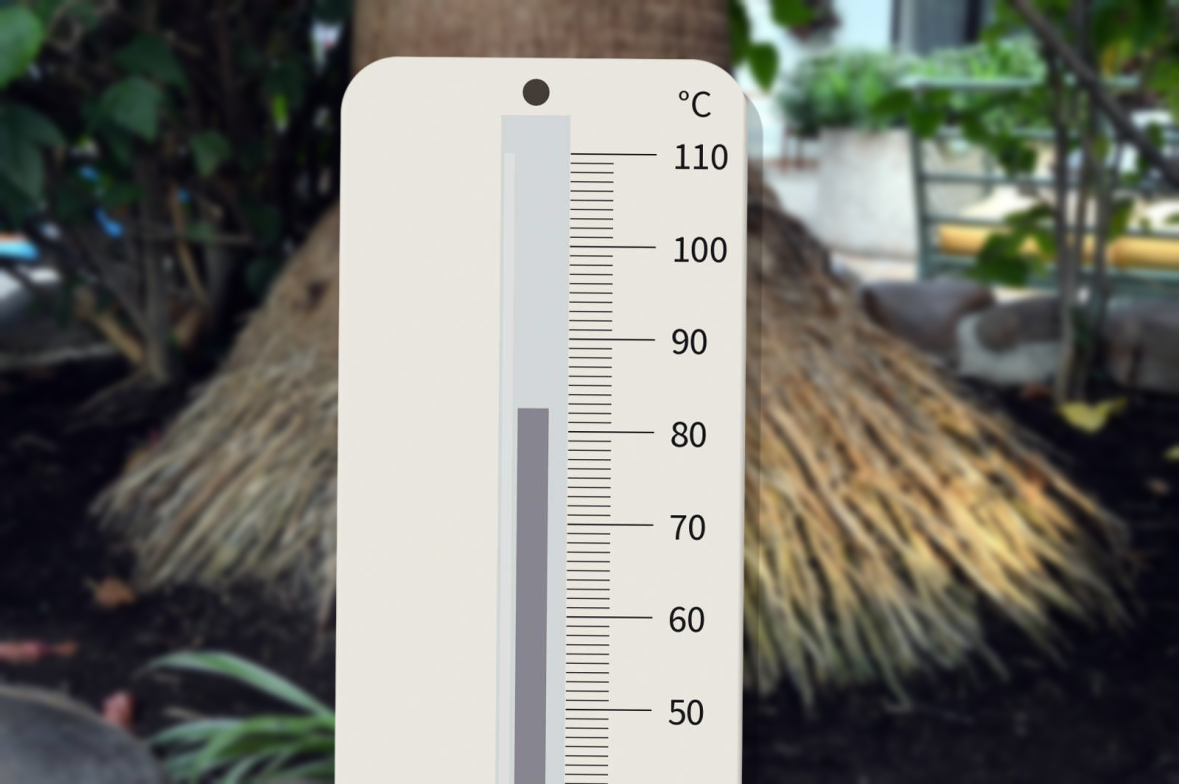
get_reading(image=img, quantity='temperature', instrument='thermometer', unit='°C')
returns 82.5 °C
